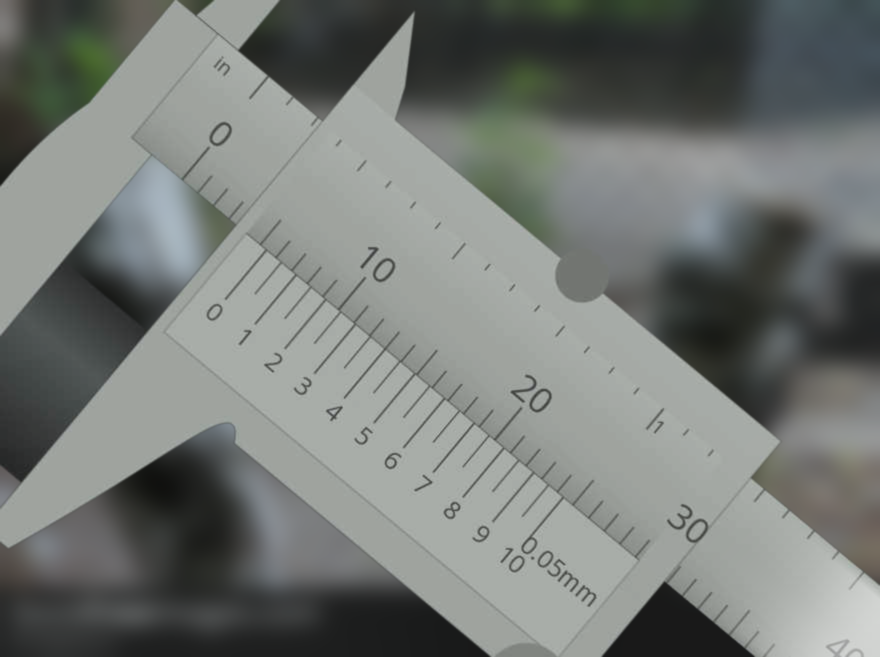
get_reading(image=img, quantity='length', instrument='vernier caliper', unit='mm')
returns 5.4 mm
